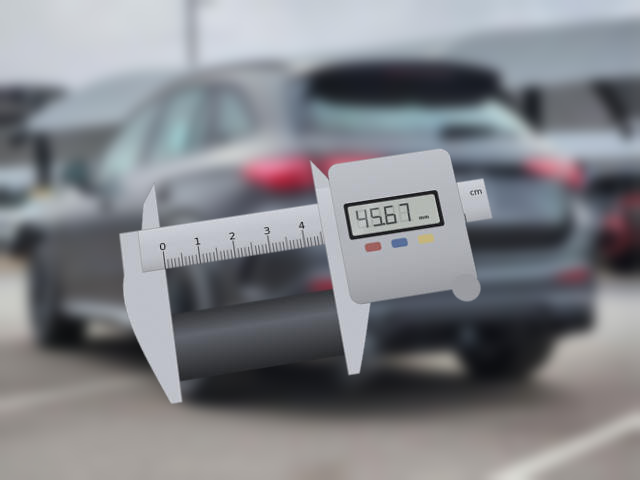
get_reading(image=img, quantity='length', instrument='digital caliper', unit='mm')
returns 45.67 mm
